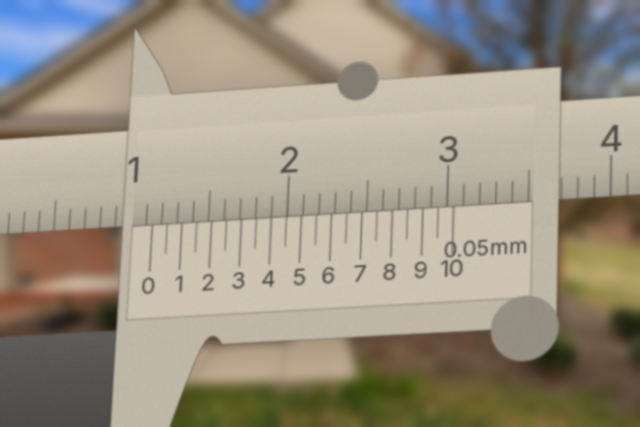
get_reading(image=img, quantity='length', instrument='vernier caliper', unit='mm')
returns 11.4 mm
